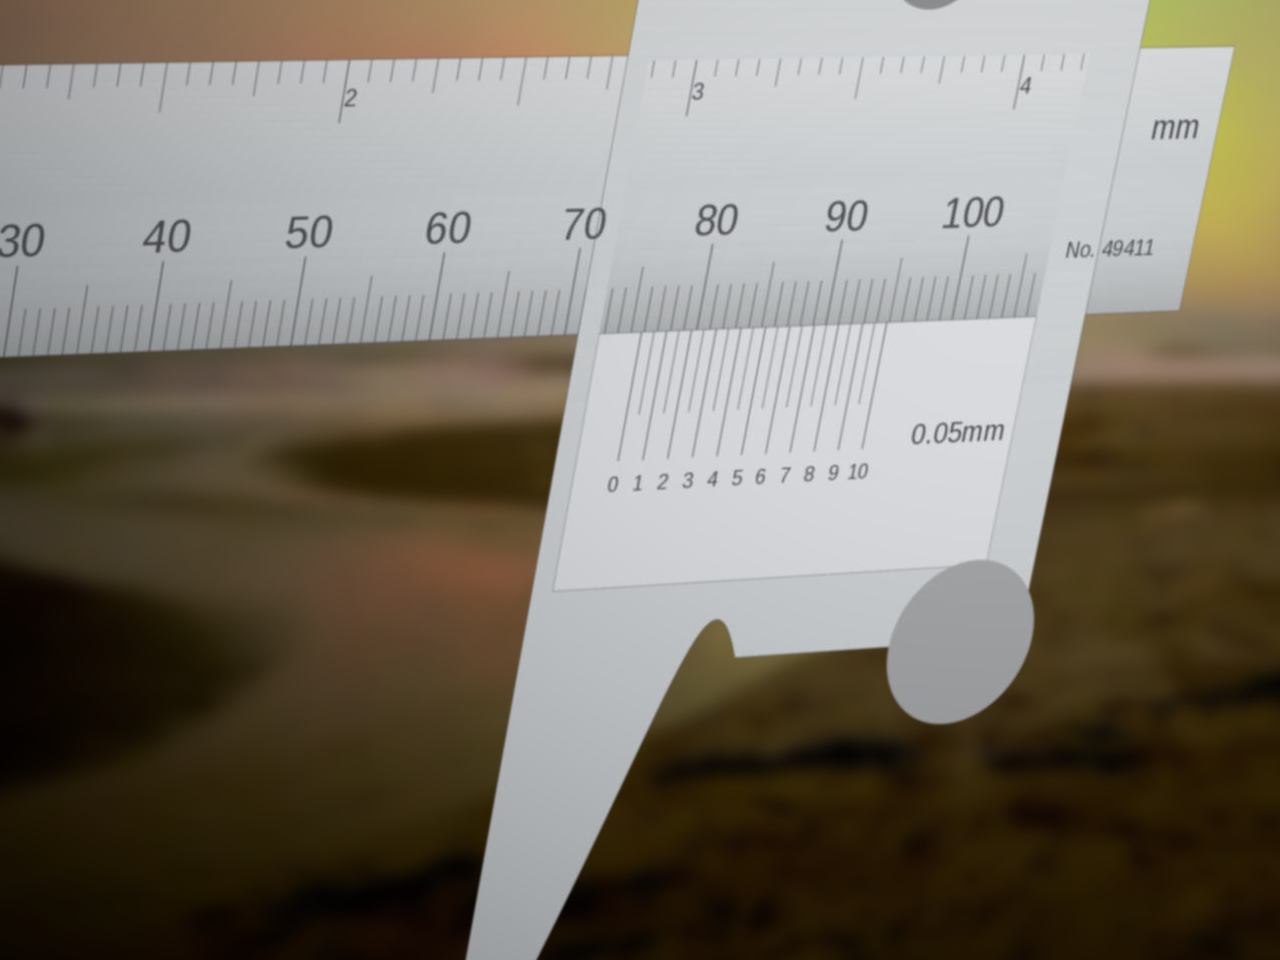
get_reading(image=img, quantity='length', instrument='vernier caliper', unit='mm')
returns 75.8 mm
